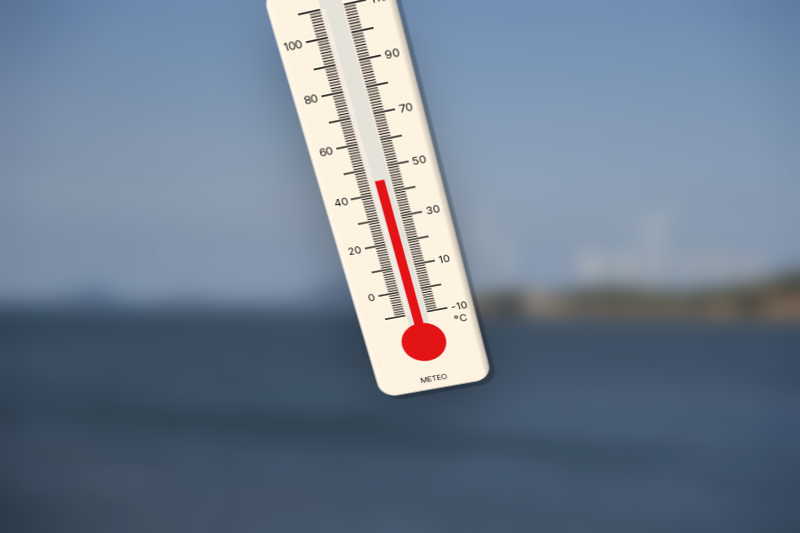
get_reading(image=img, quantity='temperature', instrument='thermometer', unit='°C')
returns 45 °C
